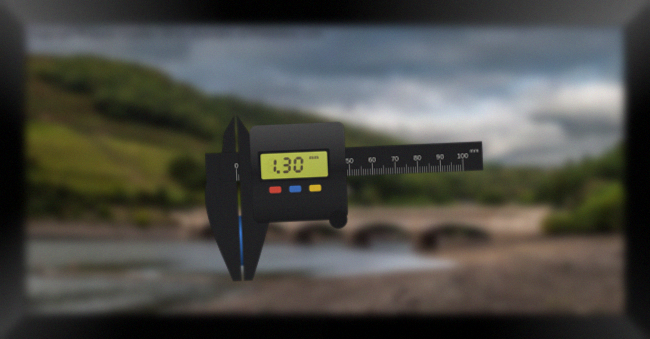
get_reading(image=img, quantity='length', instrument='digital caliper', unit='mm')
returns 1.30 mm
